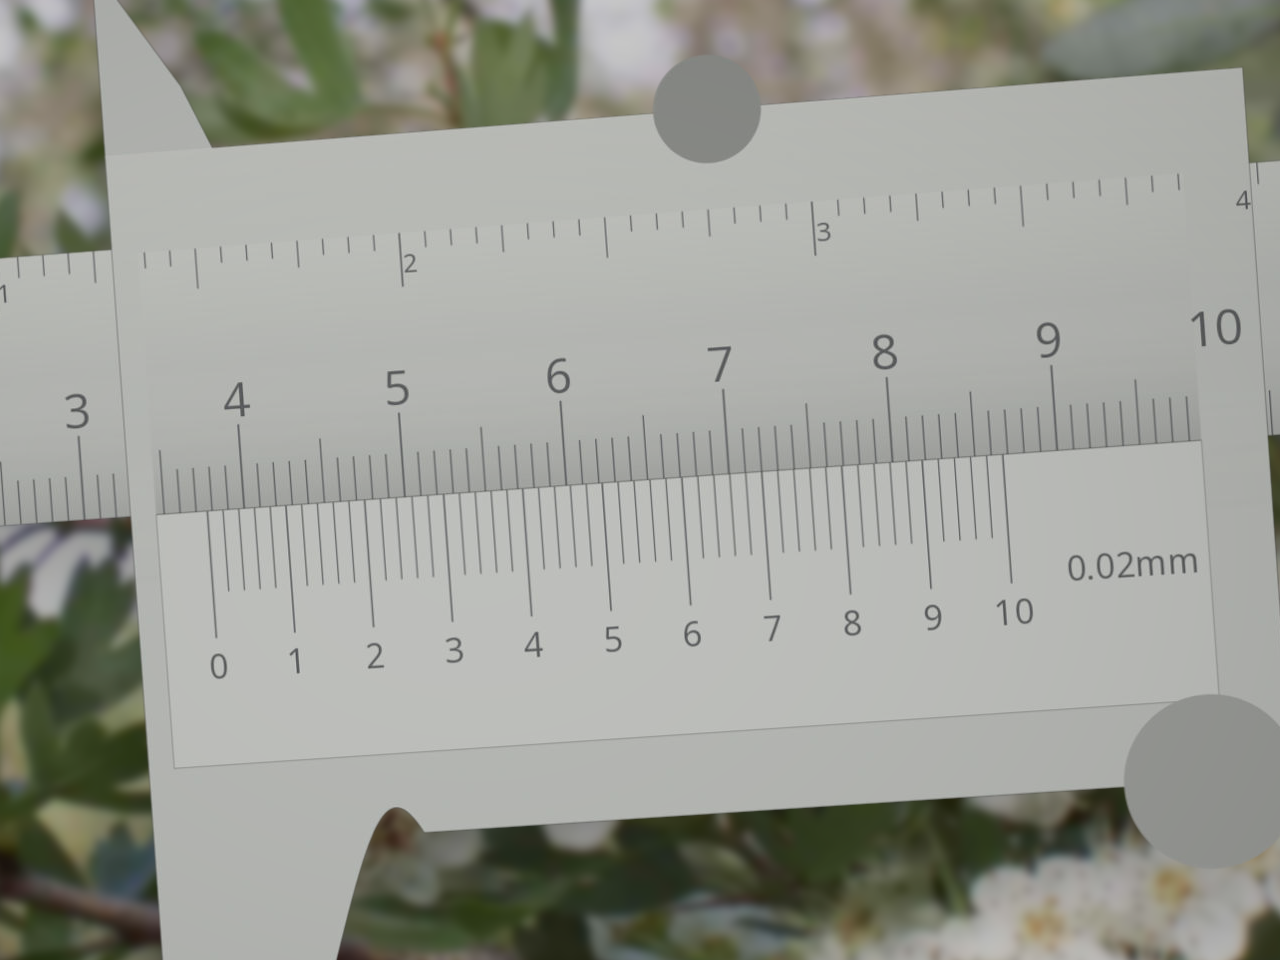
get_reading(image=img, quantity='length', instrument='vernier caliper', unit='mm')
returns 37.7 mm
